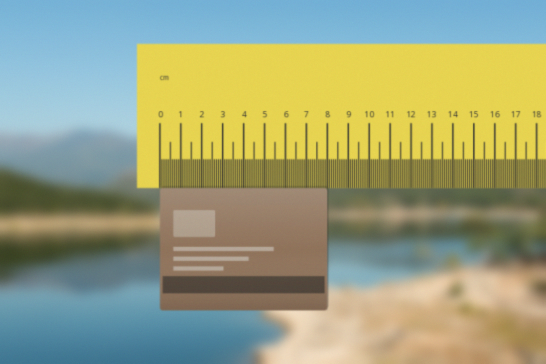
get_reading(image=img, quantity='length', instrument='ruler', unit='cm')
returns 8 cm
